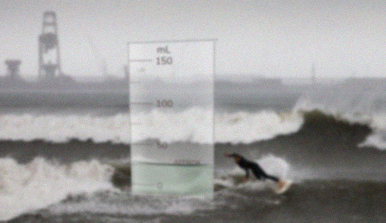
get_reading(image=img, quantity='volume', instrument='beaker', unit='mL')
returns 25 mL
